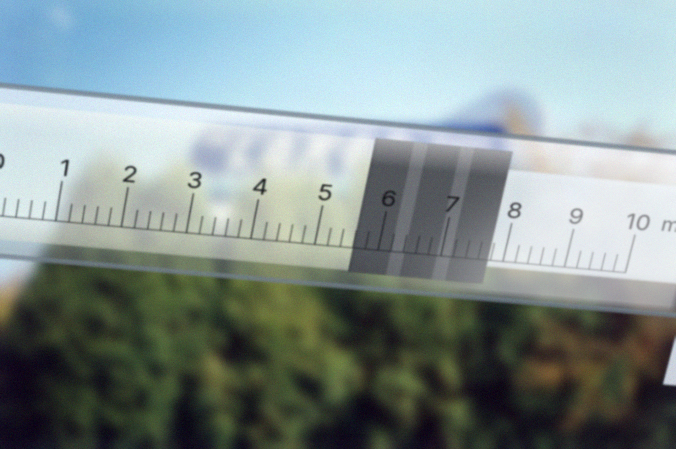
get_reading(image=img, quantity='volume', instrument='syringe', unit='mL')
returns 5.6 mL
